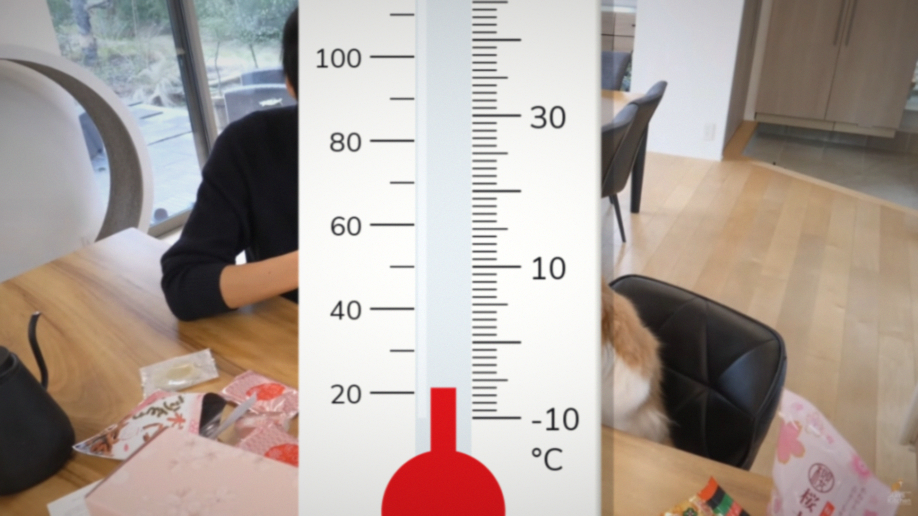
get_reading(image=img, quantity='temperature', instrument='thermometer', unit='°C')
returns -6 °C
